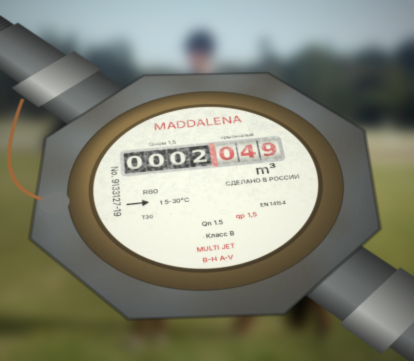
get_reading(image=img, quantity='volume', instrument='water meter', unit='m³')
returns 2.049 m³
